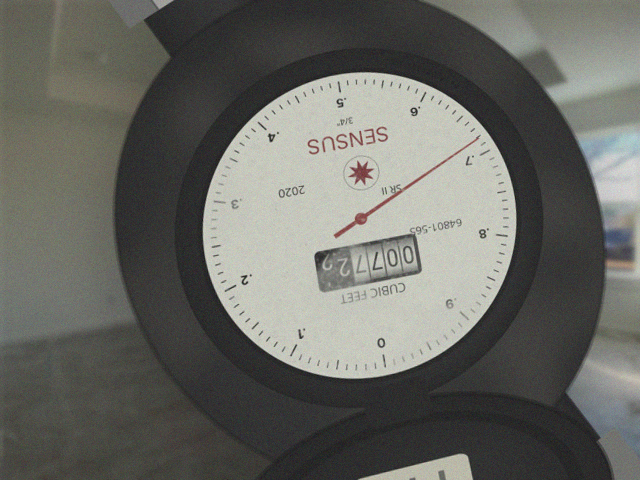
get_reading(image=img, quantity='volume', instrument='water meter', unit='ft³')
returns 7721.68 ft³
